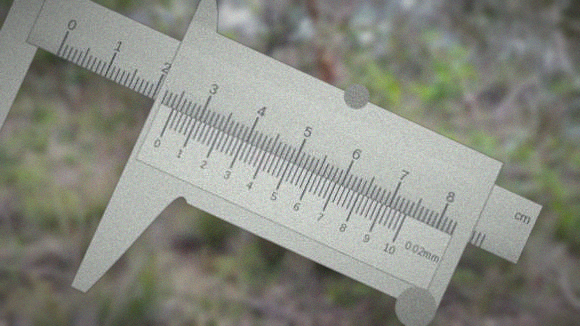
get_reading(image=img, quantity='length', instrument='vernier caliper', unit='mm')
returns 24.5 mm
